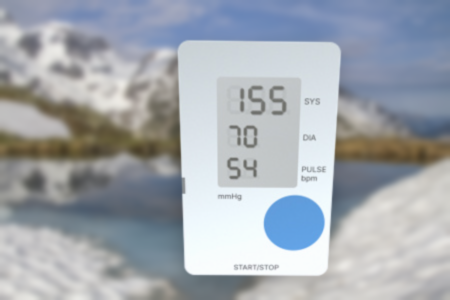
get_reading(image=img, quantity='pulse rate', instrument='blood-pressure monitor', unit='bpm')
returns 54 bpm
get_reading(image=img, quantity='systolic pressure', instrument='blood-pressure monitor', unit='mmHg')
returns 155 mmHg
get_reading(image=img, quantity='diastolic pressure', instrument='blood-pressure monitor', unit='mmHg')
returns 70 mmHg
